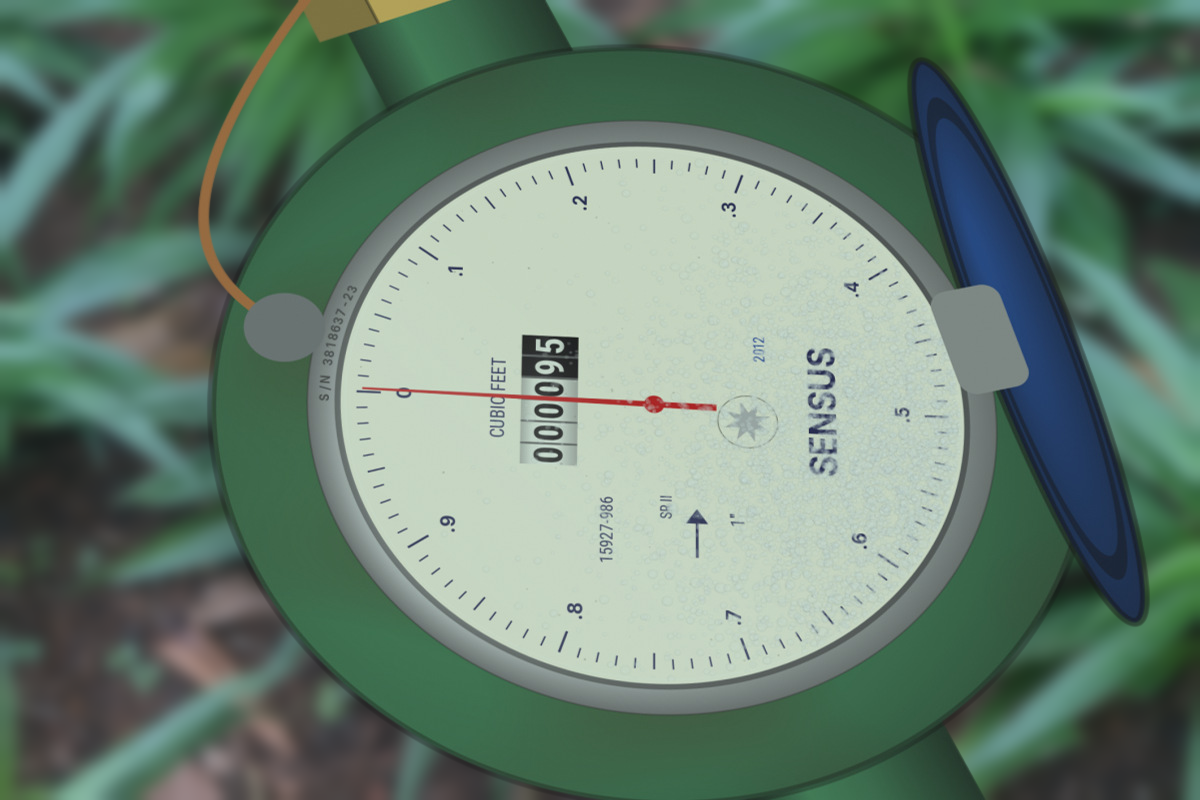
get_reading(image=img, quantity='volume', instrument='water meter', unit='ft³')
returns 95.00 ft³
